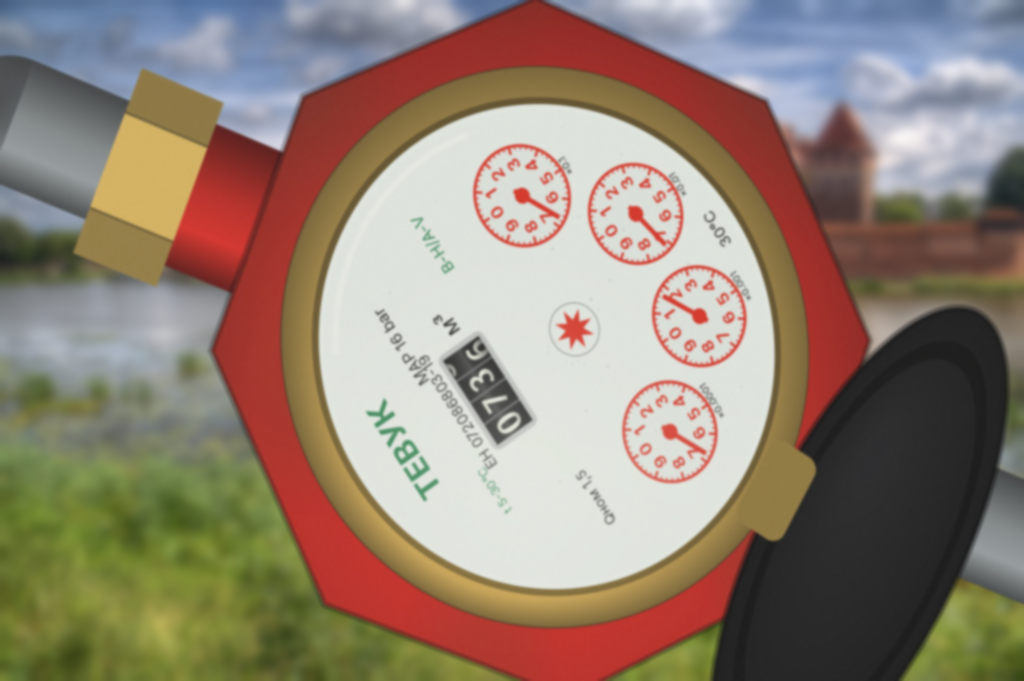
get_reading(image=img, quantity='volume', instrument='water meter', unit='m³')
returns 735.6716 m³
